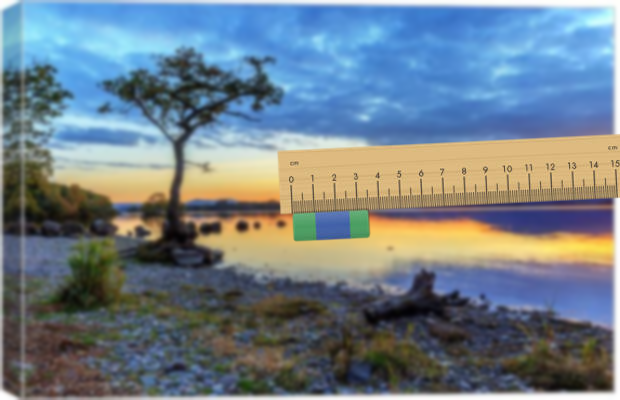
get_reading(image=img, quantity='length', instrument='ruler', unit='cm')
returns 3.5 cm
